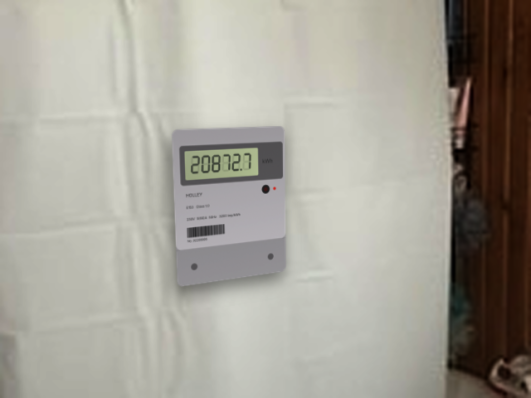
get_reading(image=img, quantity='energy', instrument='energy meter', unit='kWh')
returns 20872.7 kWh
